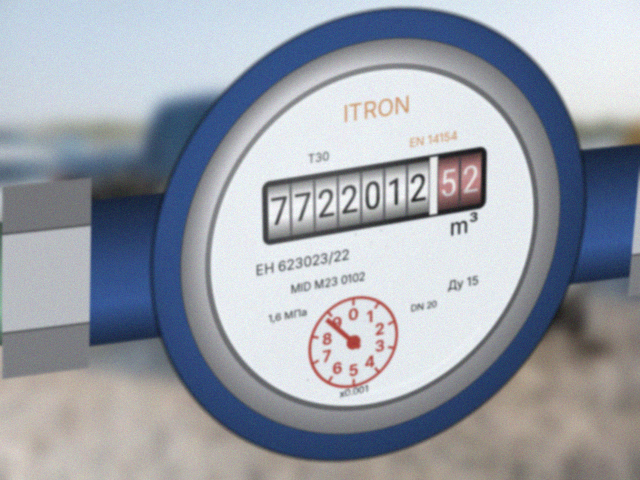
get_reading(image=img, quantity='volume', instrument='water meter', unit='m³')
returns 7722012.528 m³
